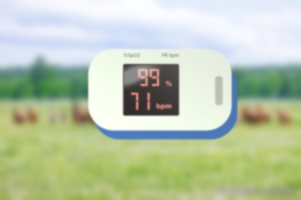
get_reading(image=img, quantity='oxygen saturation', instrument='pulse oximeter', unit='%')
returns 99 %
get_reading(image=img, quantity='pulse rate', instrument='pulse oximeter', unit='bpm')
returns 71 bpm
